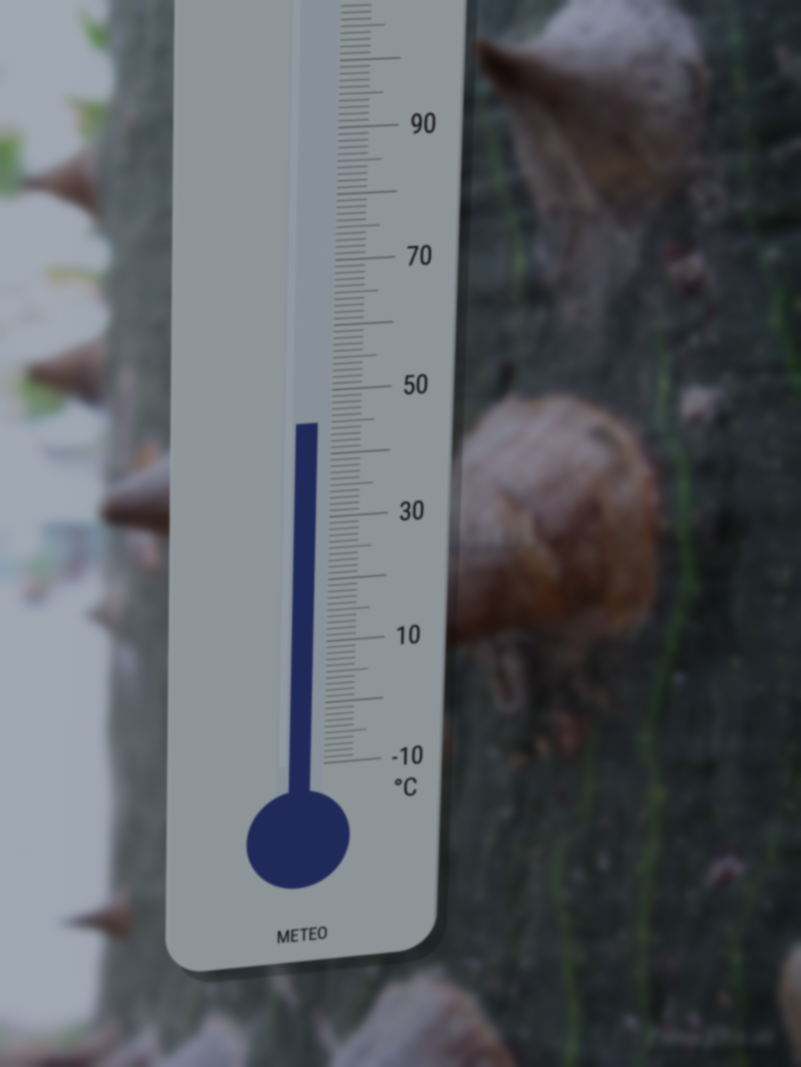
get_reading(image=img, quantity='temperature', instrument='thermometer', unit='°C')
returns 45 °C
